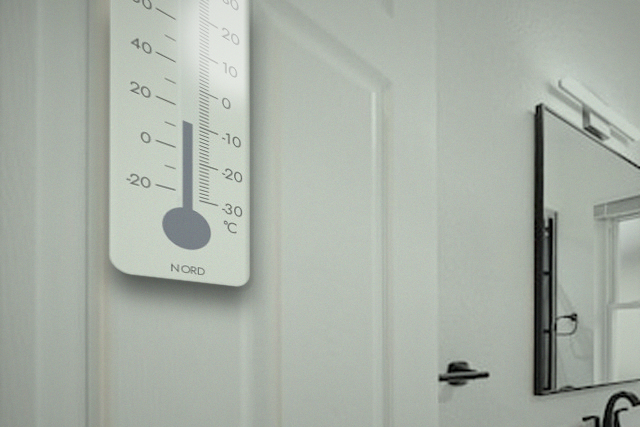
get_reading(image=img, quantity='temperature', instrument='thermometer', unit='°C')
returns -10 °C
